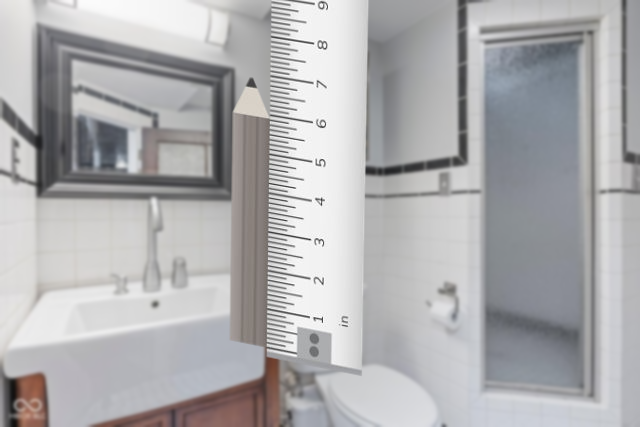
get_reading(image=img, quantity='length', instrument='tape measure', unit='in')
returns 6.875 in
